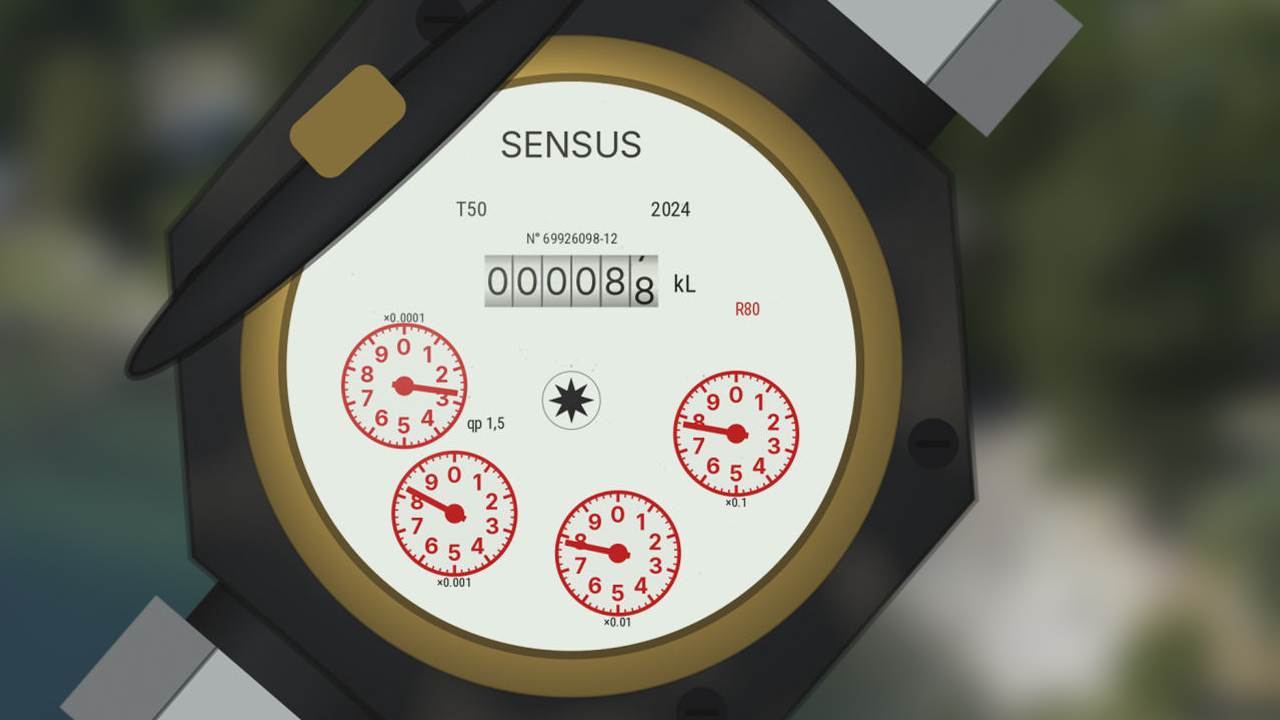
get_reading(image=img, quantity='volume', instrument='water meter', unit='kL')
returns 87.7782 kL
